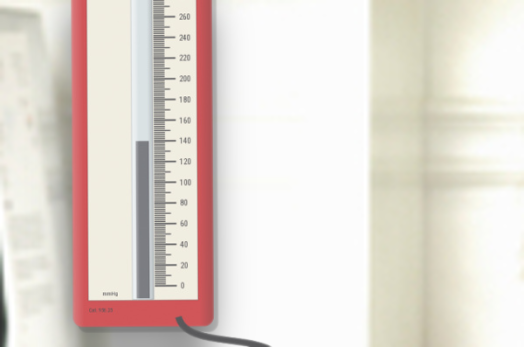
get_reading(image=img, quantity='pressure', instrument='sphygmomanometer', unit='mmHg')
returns 140 mmHg
